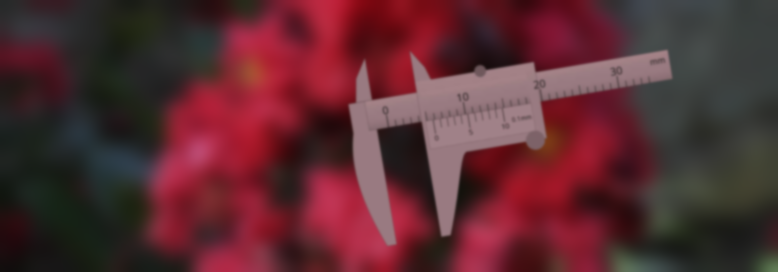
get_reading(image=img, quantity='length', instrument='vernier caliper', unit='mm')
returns 5.8 mm
